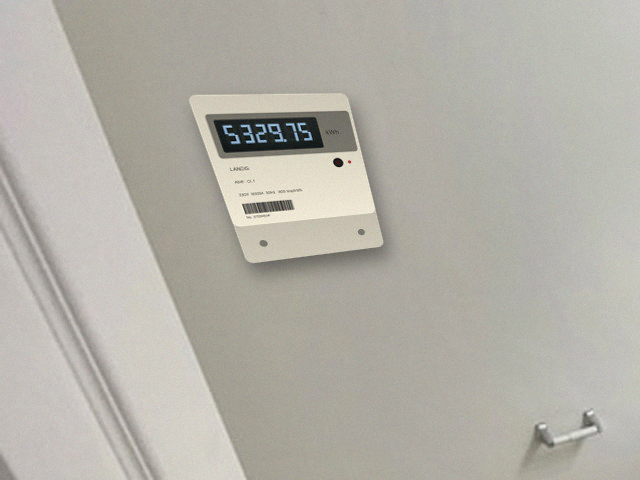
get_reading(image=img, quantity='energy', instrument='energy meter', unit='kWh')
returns 5329.75 kWh
